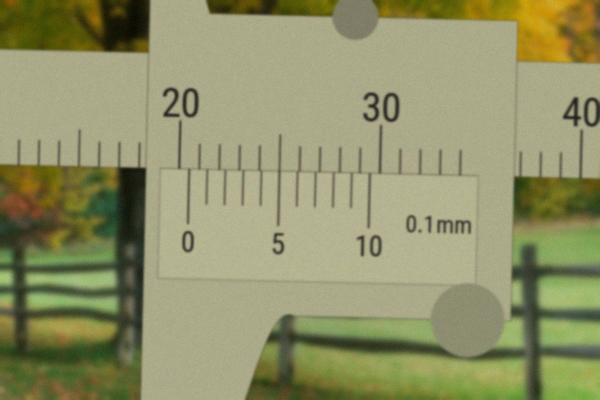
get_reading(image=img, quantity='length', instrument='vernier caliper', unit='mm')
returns 20.5 mm
